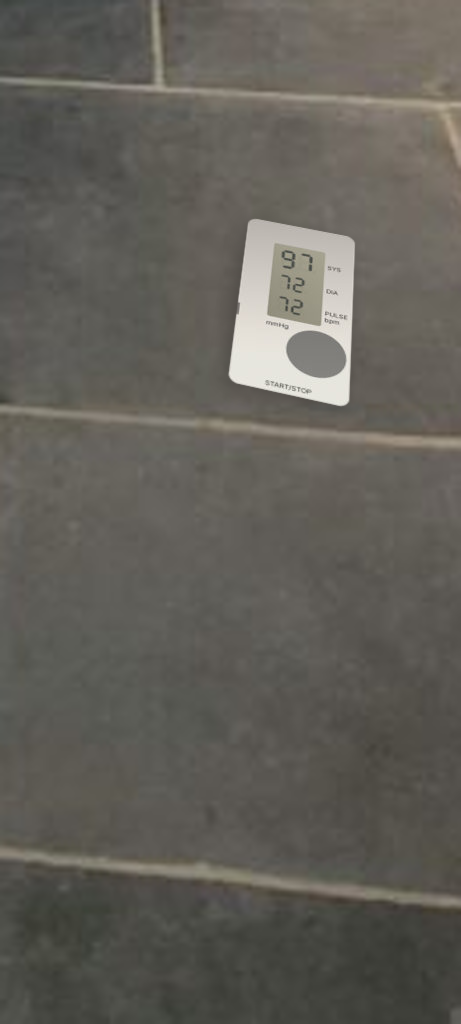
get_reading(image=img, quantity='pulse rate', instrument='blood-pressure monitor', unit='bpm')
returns 72 bpm
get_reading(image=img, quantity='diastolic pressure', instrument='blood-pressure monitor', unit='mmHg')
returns 72 mmHg
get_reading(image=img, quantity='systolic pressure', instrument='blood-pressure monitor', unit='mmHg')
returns 97 mmHg
